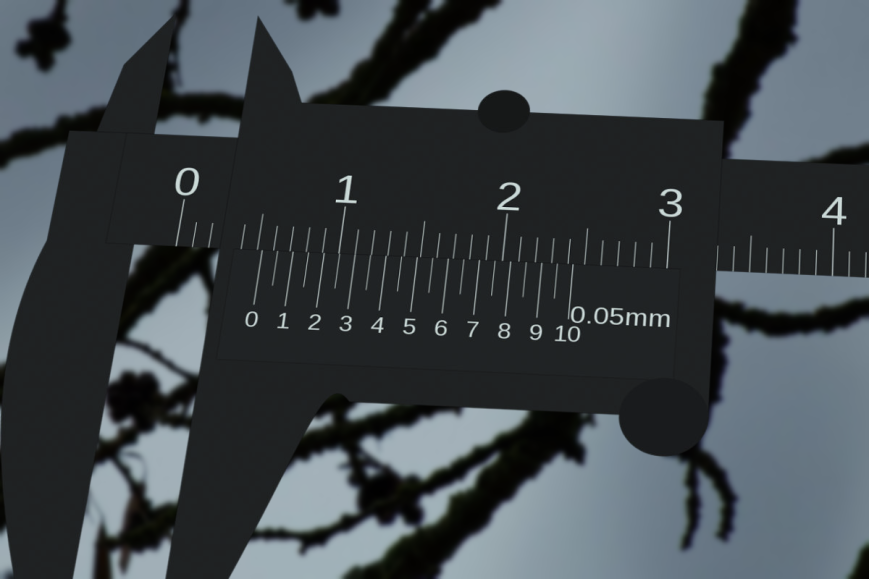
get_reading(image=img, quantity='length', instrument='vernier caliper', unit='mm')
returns 5.3 mm
